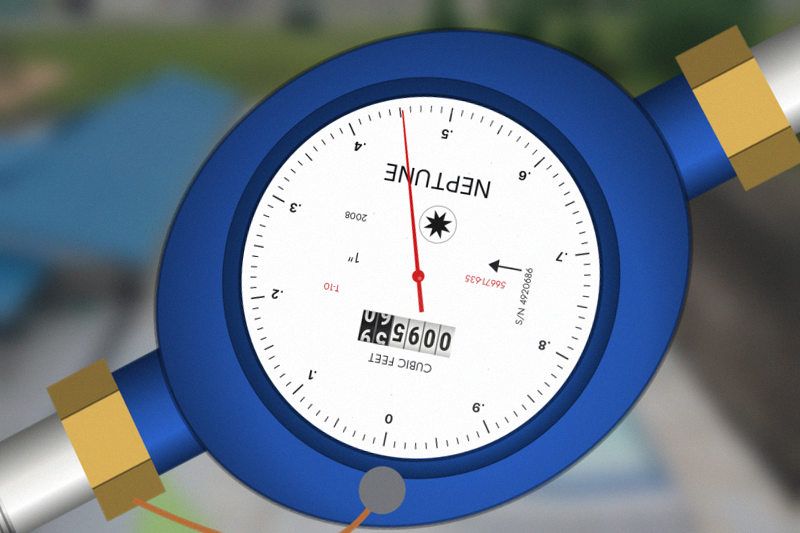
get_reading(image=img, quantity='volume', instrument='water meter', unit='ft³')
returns 9559.45 ft³
